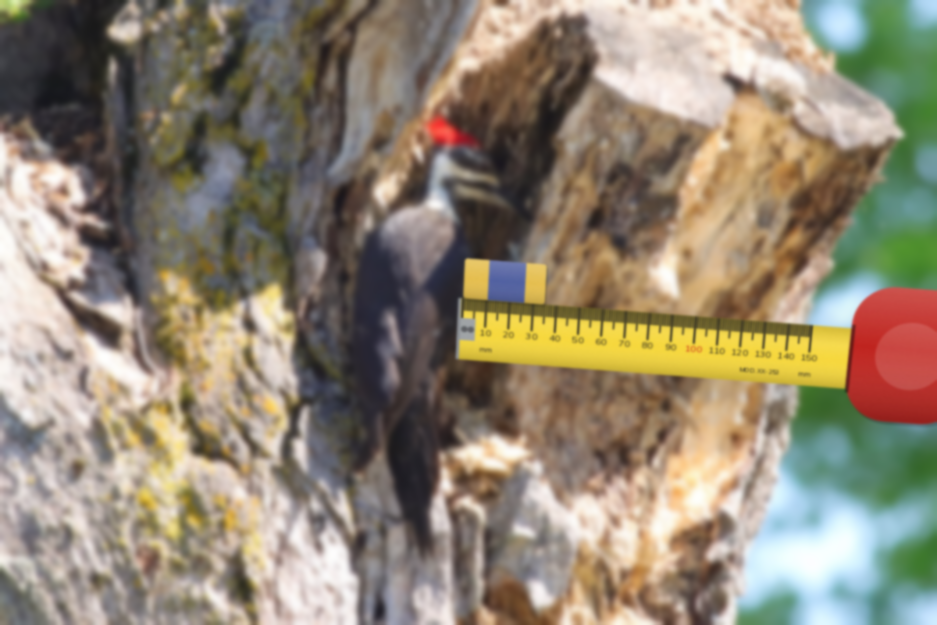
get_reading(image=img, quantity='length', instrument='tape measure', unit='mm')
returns 35 mm
